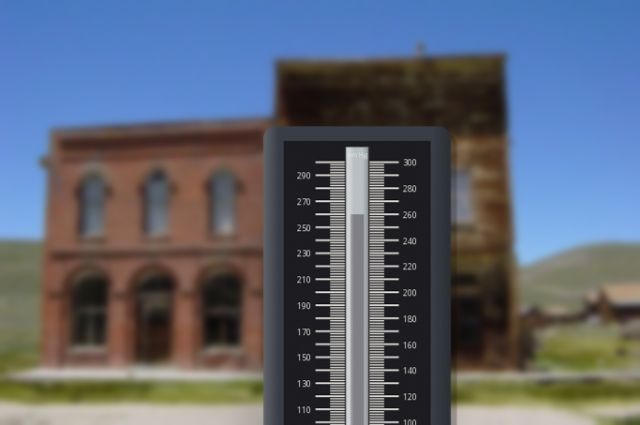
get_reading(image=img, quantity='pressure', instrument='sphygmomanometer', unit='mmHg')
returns 260 mmHg
